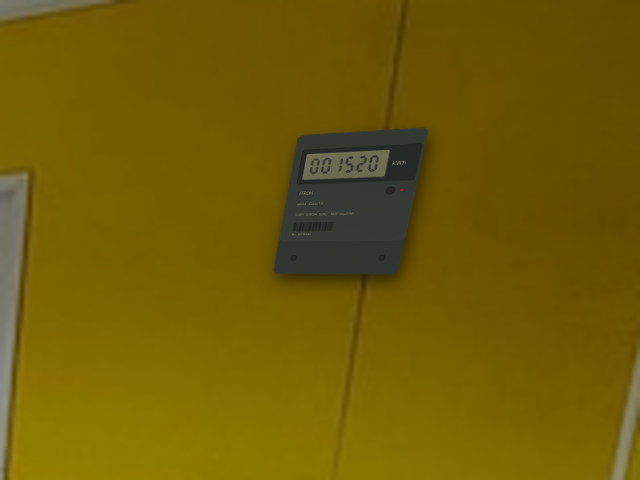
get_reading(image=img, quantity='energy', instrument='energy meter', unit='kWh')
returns 1520 kWh
